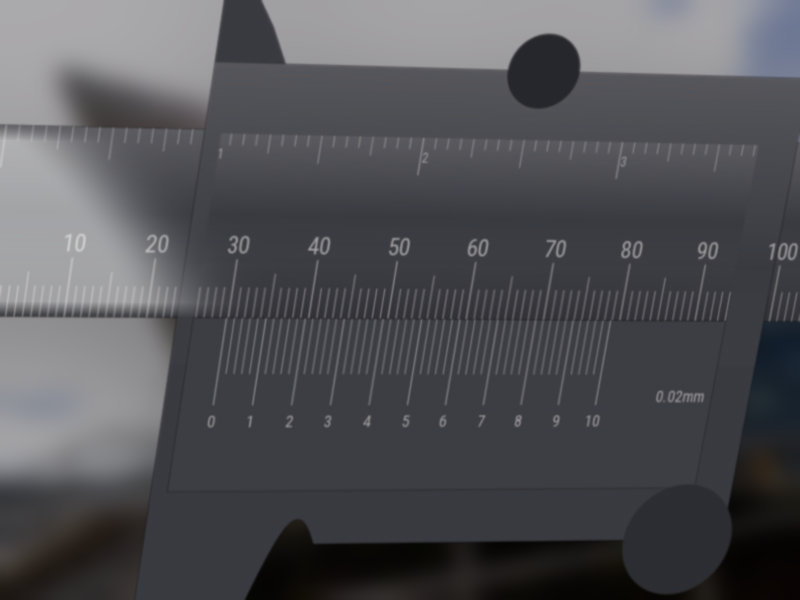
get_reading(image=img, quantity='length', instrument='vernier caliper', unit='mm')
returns 29.8 mm
